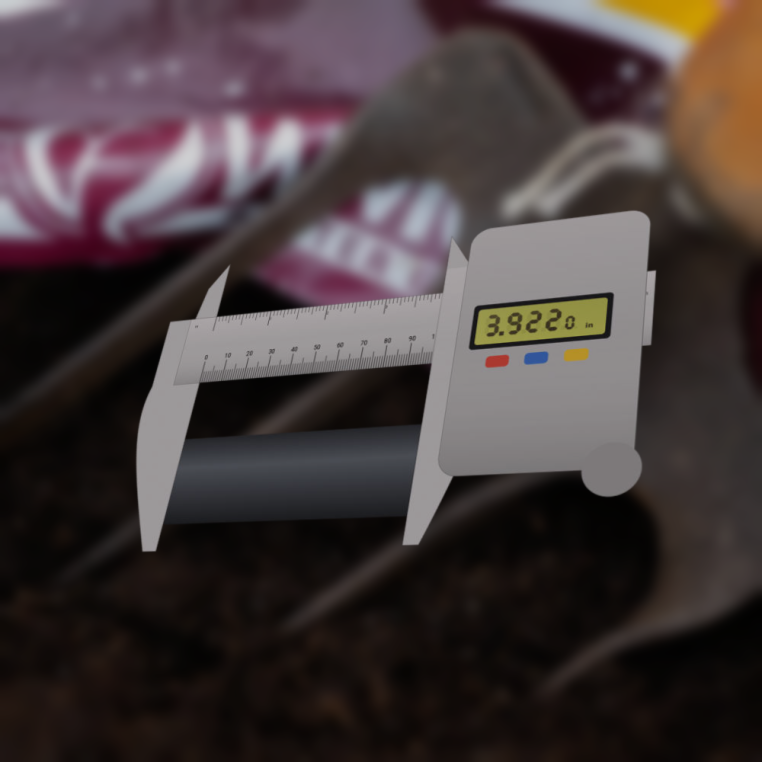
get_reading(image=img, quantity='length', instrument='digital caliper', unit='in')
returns 3.9220 in
